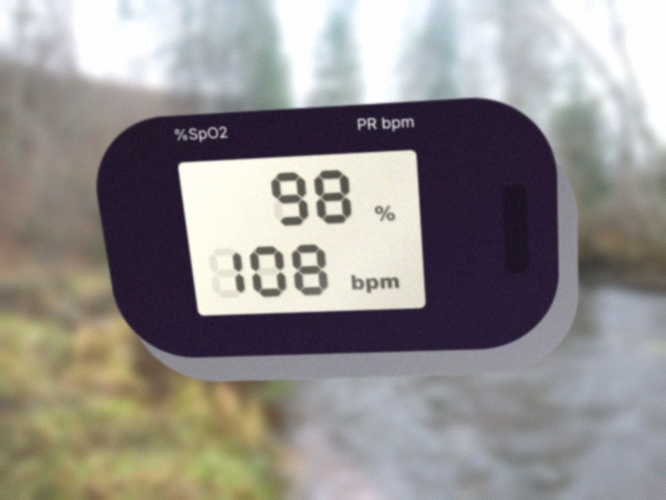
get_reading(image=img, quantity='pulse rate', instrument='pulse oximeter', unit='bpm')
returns 108 bpm
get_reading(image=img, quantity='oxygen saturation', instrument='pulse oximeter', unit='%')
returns 98 %
